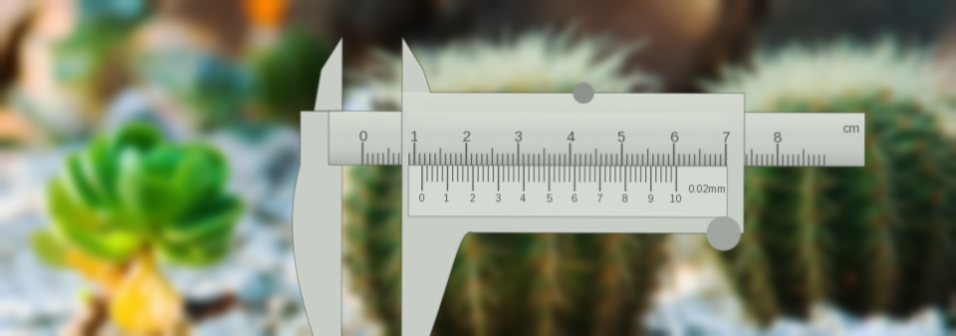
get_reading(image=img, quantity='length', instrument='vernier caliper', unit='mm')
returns 11.5 mm
